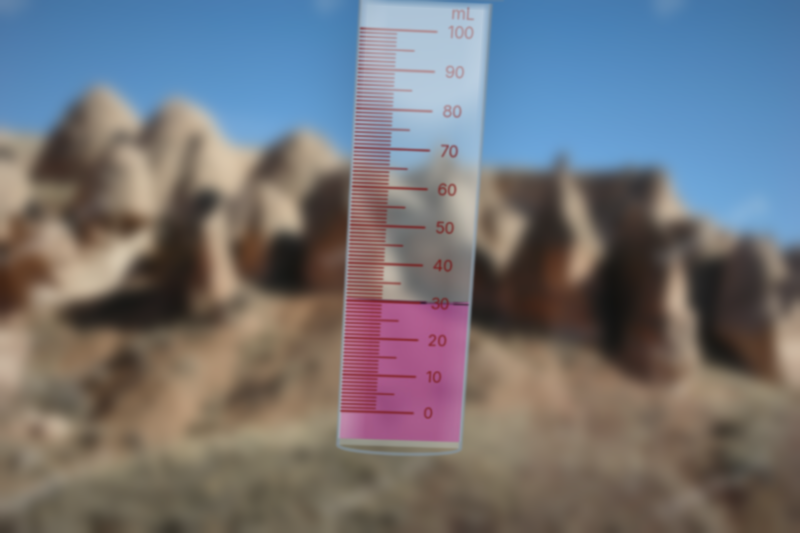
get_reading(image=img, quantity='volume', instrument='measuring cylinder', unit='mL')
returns 30 mL
